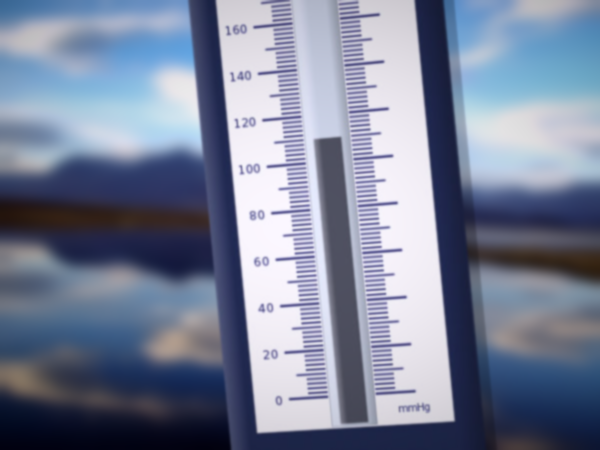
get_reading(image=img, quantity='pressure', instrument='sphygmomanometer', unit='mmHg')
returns 110 mmHg
